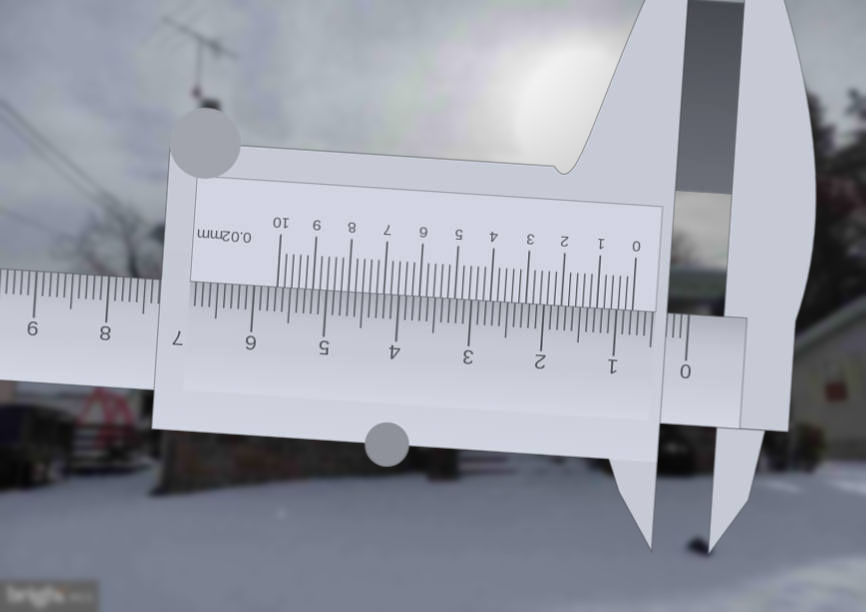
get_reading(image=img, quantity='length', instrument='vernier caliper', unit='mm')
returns 7.8 mm
